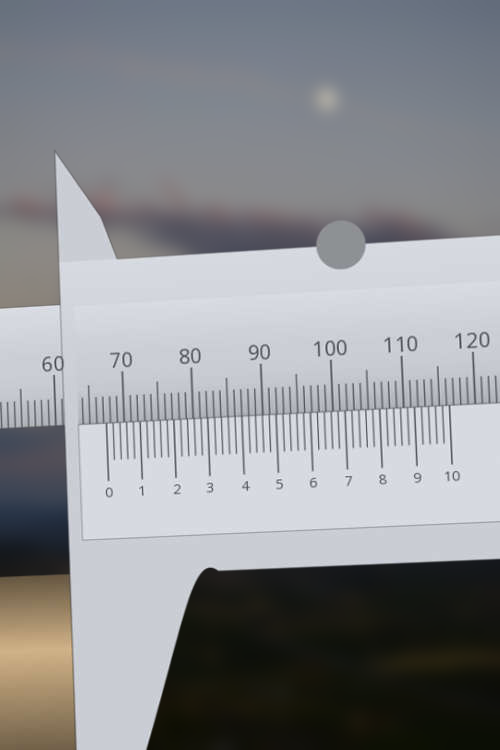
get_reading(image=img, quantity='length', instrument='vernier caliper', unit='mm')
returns 67.4 mm
